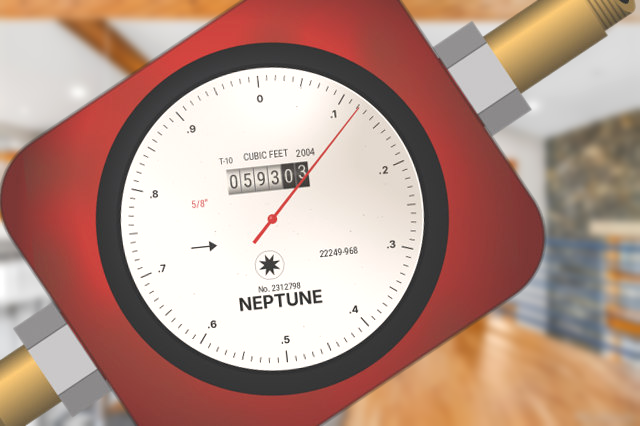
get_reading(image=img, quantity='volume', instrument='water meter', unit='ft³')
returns 59303.12 ft³
